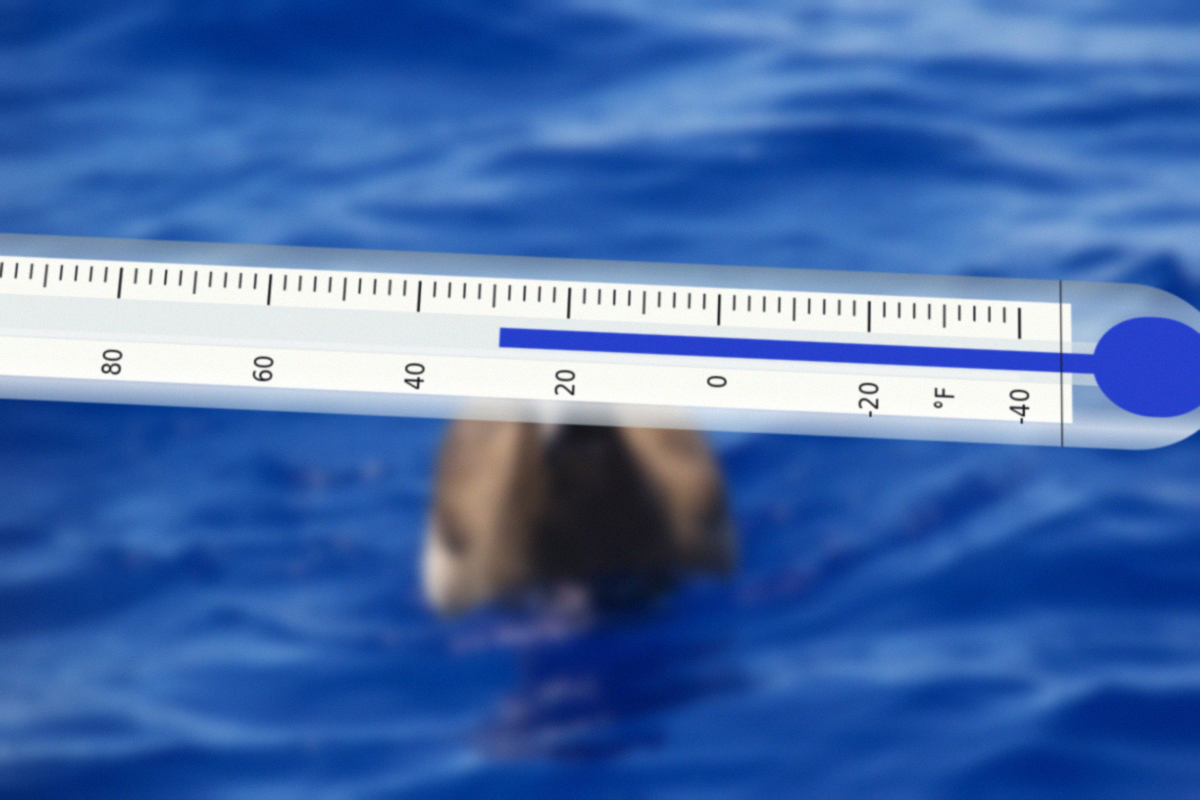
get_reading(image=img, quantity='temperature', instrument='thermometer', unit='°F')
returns 29 °F
